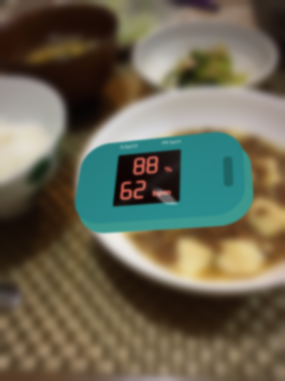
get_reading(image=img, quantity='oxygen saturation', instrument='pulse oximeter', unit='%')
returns 88 %
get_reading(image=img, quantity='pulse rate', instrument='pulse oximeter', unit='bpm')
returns 62 bpm
